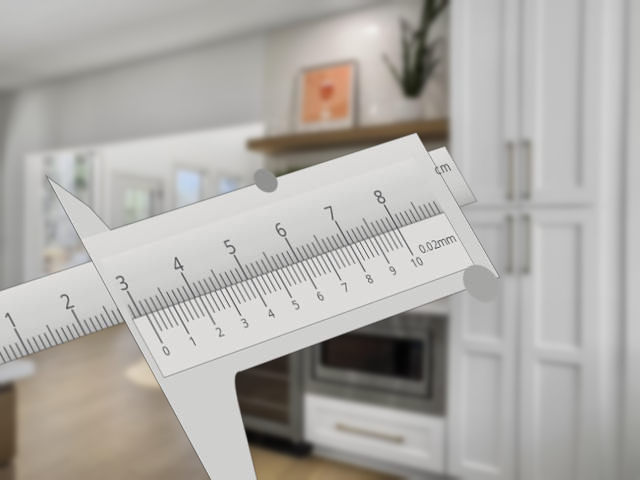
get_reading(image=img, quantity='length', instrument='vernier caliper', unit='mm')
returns 31.0 mm
